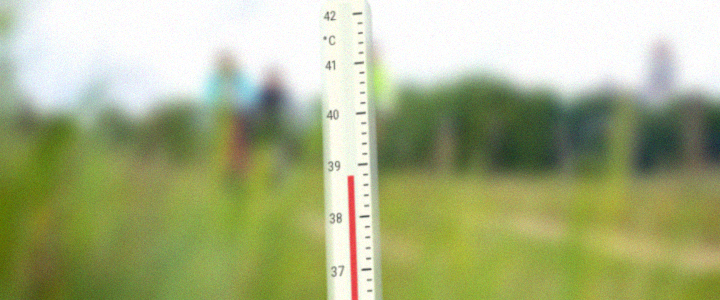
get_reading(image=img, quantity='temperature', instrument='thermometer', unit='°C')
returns 38.8 °C
